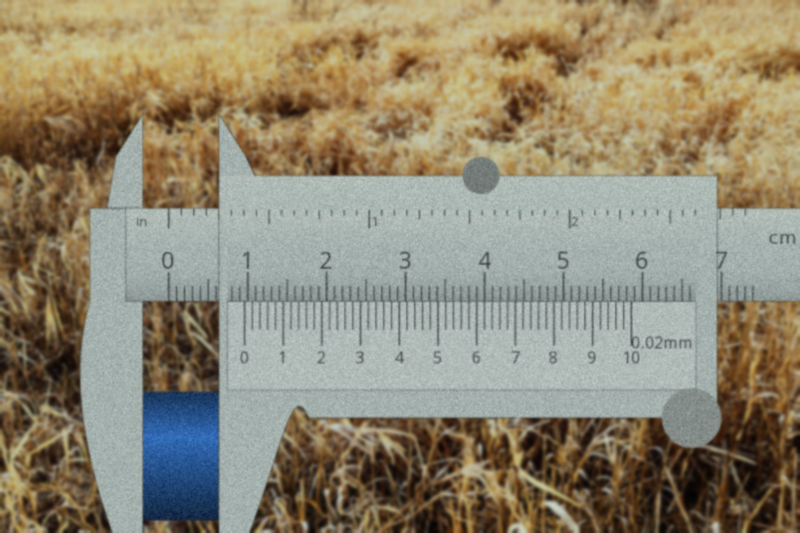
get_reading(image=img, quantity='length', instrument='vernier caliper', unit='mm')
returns 9.6 mm
